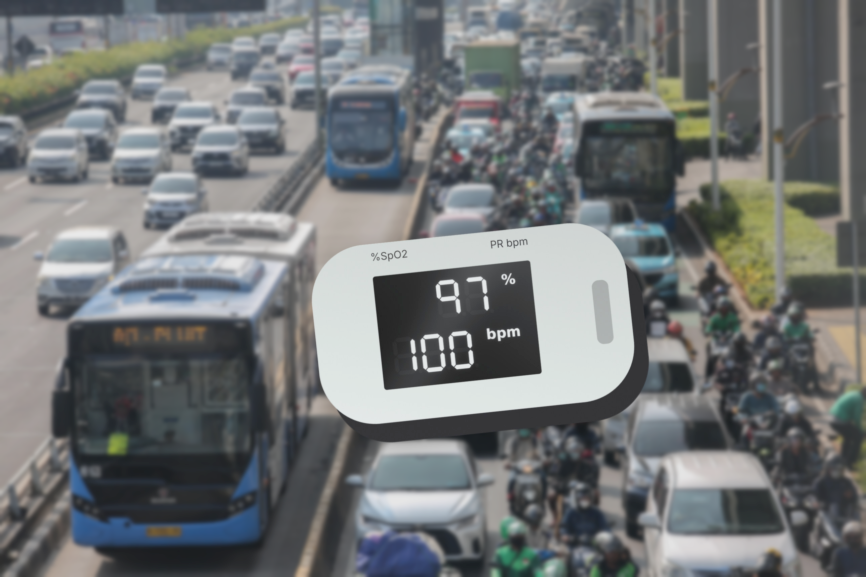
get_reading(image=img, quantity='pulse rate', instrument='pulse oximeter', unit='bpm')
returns 100 bpm
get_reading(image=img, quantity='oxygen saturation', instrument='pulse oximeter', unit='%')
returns 97 %
